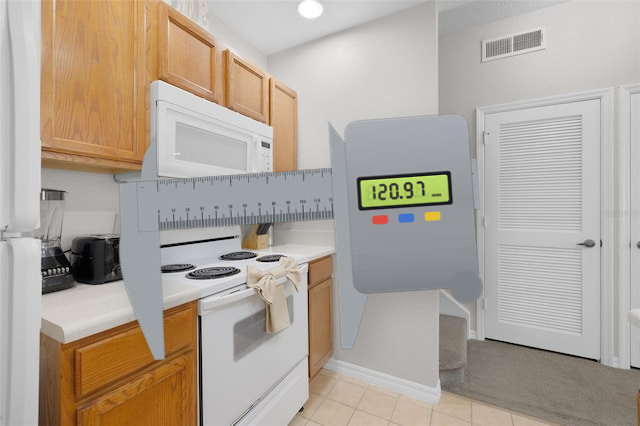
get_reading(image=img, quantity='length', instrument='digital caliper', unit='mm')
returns 120.97 mm
